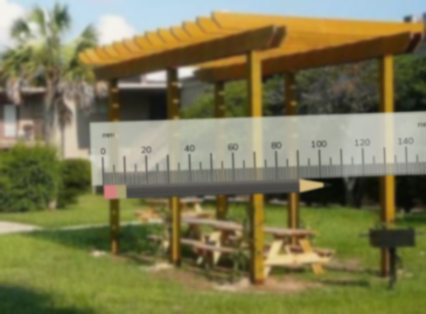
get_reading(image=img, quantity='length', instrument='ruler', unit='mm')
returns 105 mm
